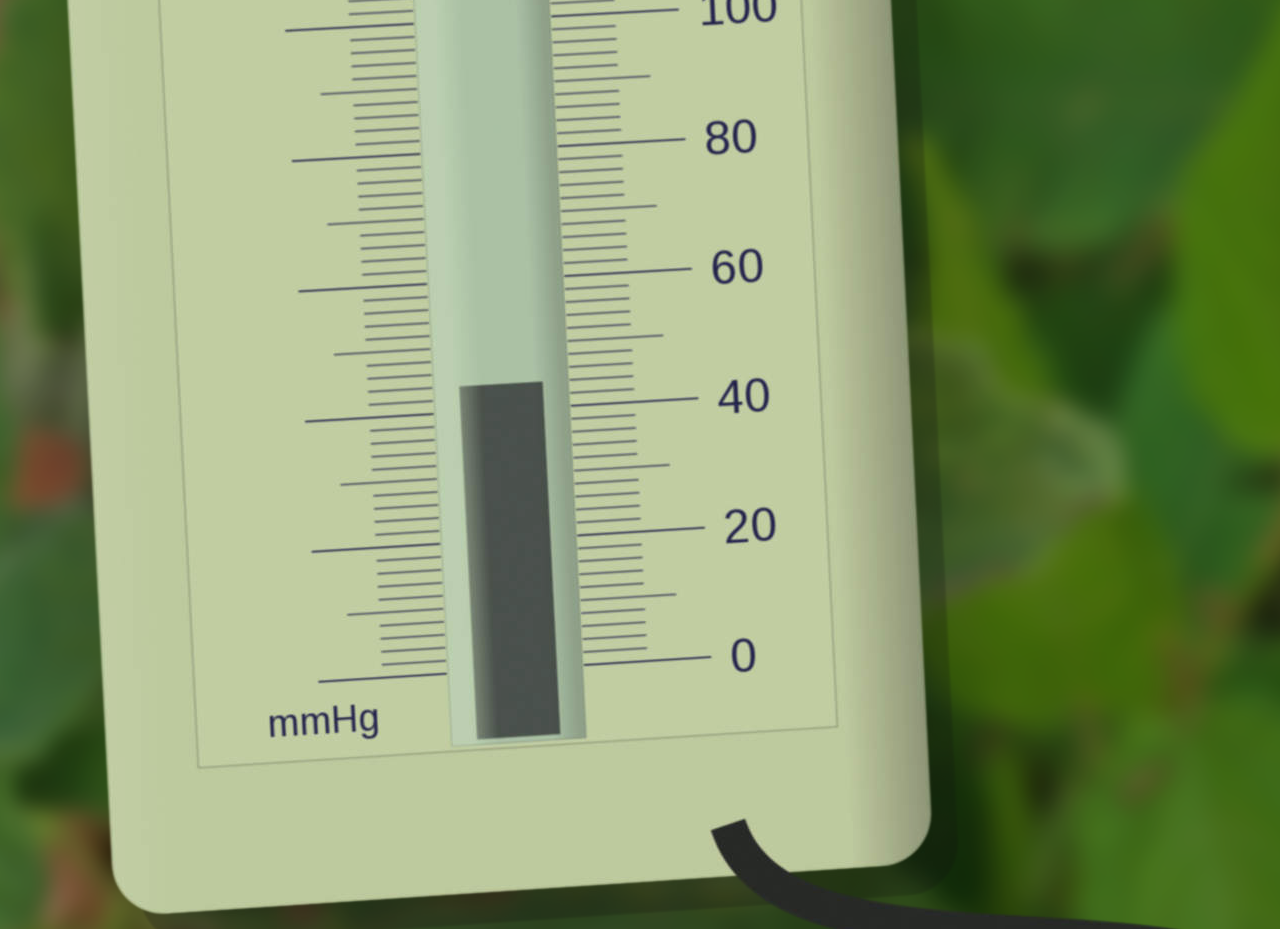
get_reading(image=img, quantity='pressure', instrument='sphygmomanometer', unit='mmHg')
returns 44 mmHg
